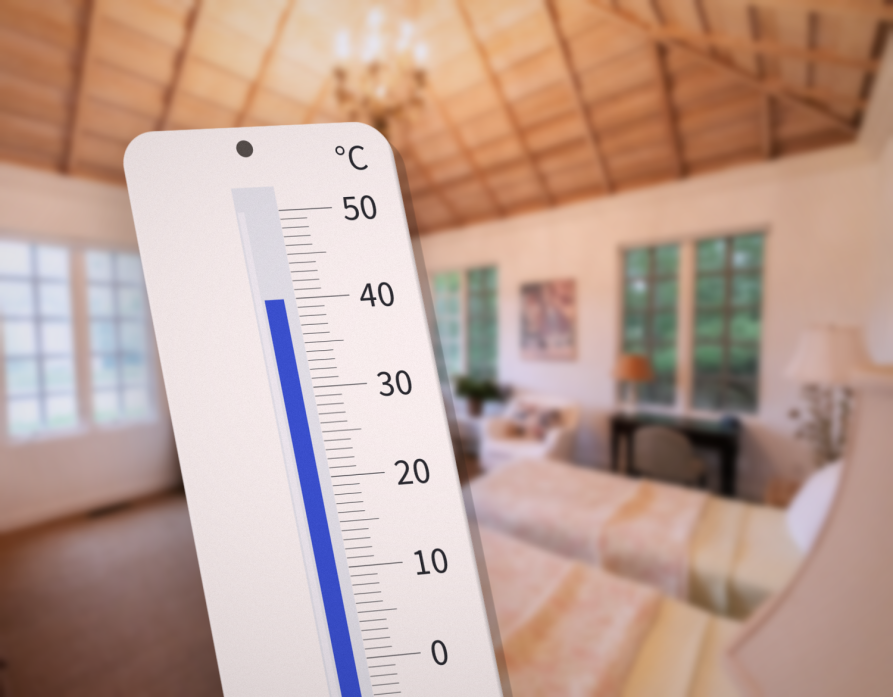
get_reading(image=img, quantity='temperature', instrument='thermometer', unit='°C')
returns 40 °C
